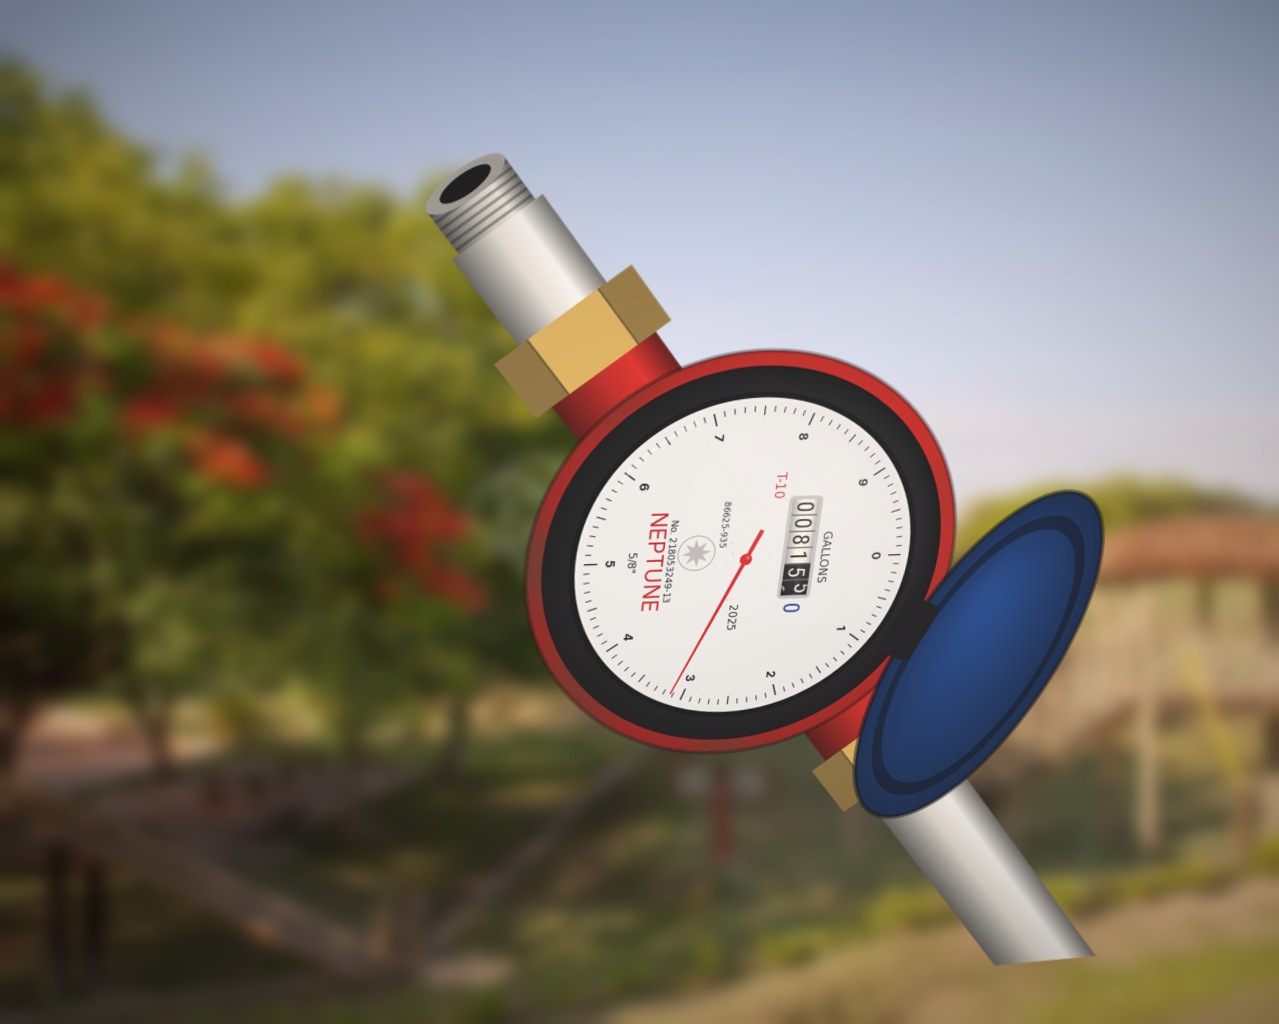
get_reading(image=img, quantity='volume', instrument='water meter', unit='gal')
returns 81553.1 gal
